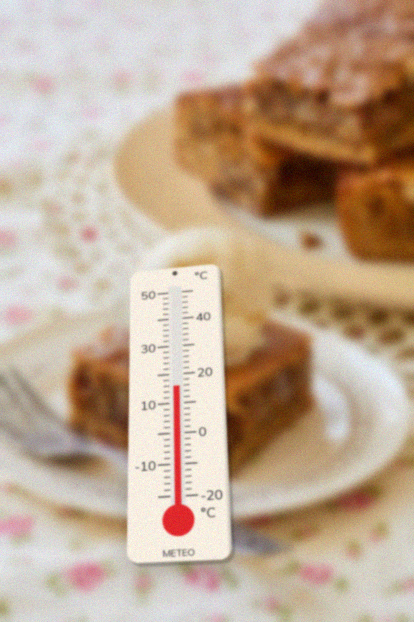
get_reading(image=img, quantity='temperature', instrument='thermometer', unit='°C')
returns 16 °C
